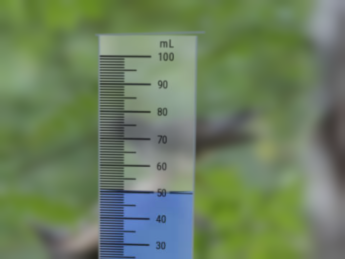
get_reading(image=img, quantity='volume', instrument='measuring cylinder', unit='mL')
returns 50 mL
